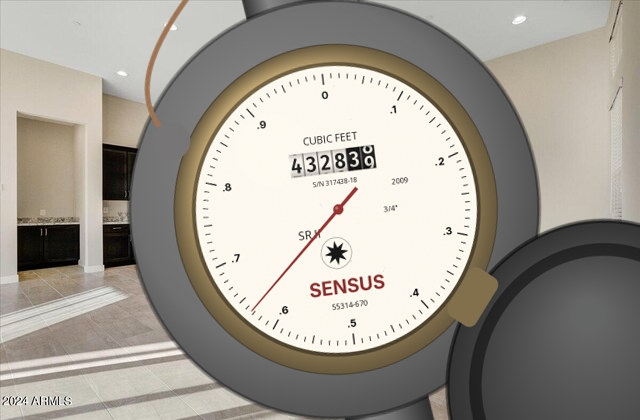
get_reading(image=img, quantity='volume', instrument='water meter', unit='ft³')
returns 432838.63 ft³
